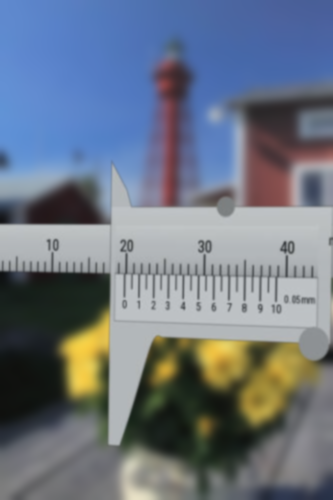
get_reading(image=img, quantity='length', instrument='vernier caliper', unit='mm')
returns 19.8 mm
